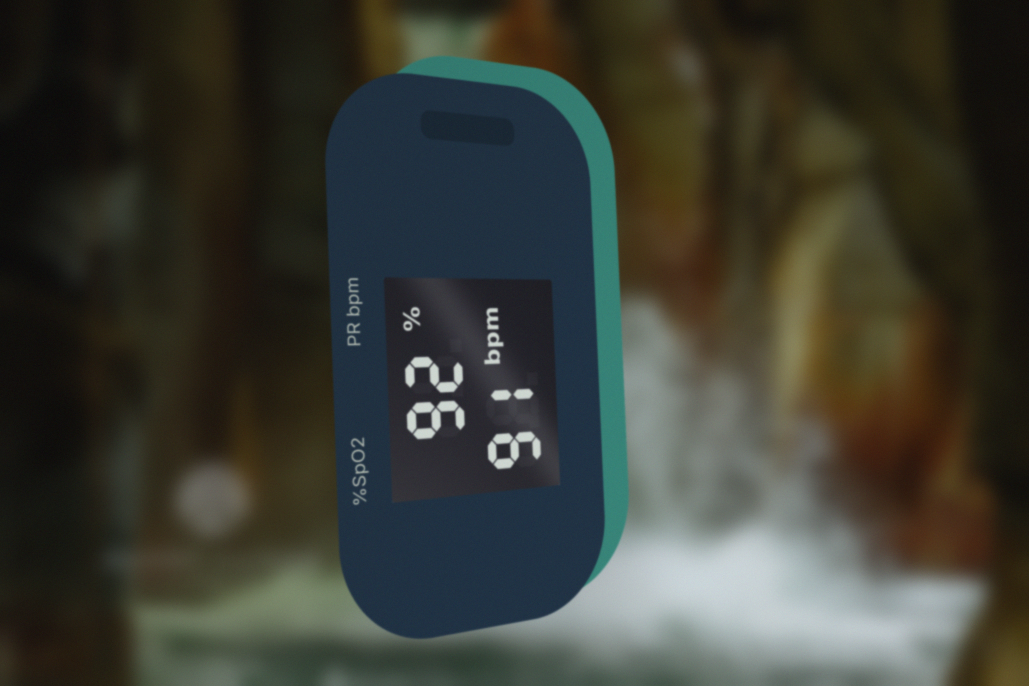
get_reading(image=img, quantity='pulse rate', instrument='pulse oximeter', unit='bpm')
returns 91 bpm
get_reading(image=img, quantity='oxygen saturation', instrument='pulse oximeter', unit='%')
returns 92 %
